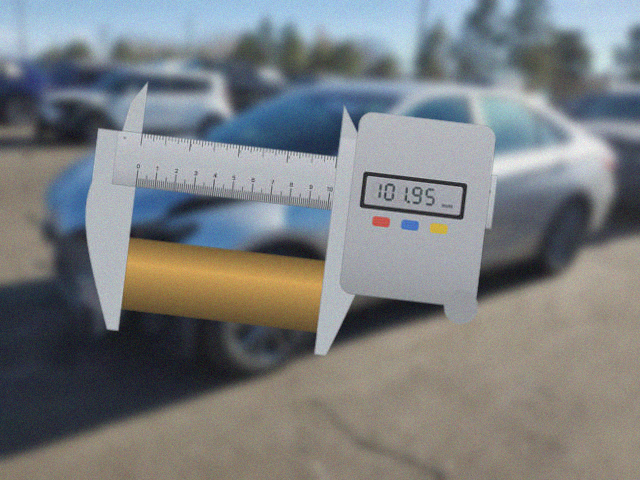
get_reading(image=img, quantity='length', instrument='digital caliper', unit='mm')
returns 101.95 mm
